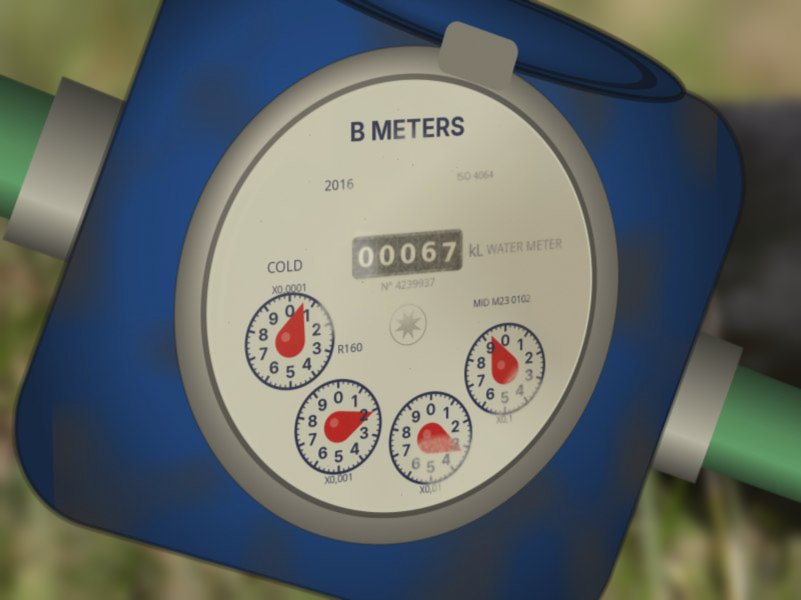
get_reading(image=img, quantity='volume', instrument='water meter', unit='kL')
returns 66.9320 kL
